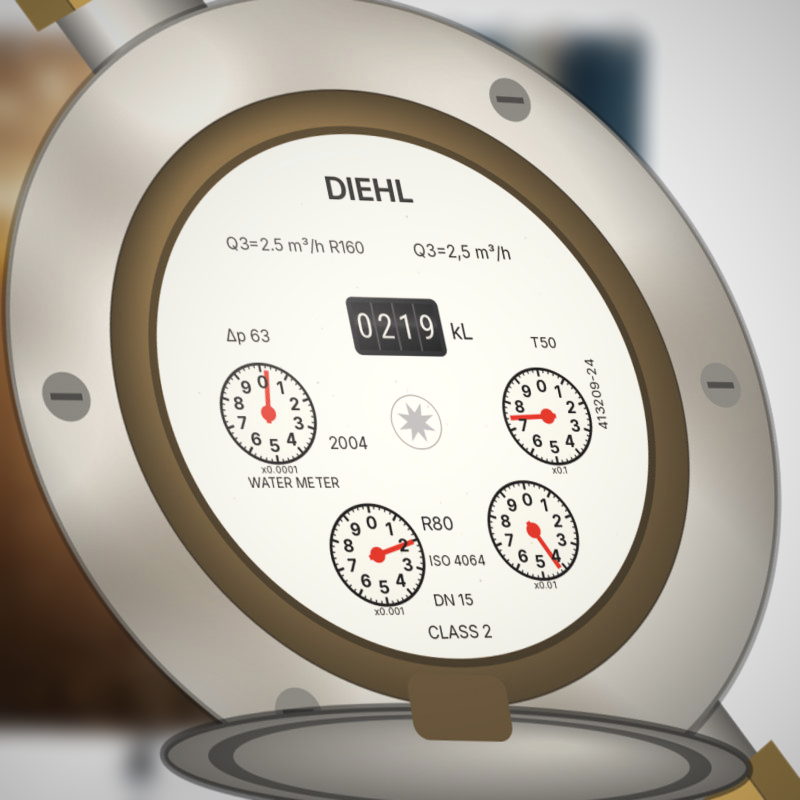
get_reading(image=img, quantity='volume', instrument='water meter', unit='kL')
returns 219.7420 kL
